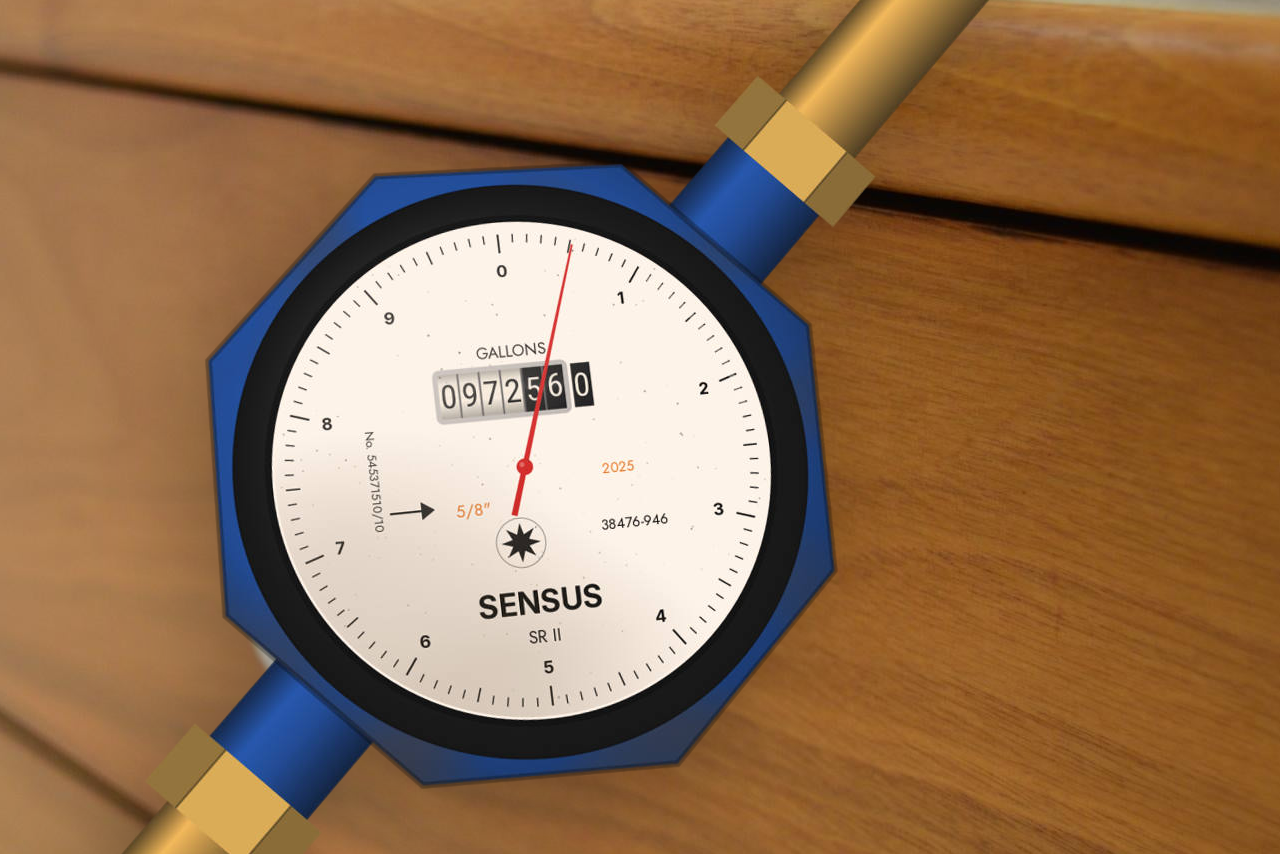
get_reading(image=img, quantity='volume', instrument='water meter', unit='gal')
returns 972560.5 gal
